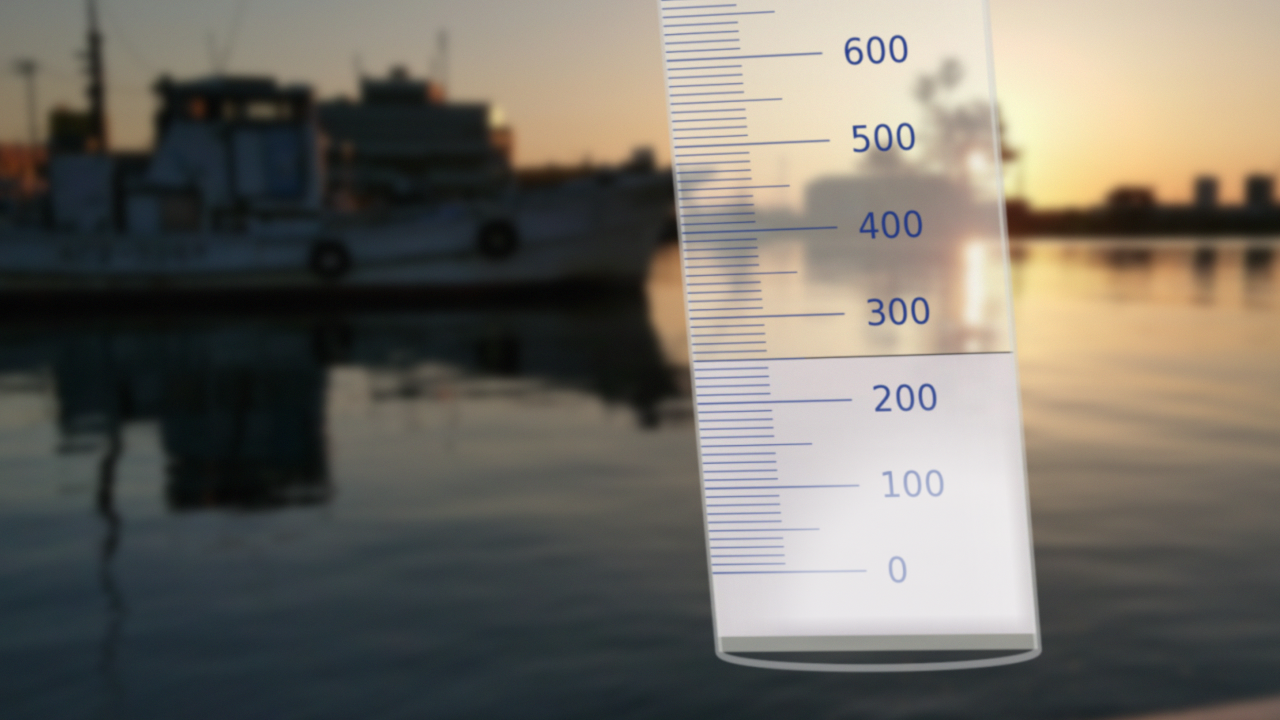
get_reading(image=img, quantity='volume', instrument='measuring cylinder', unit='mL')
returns 250 mL
